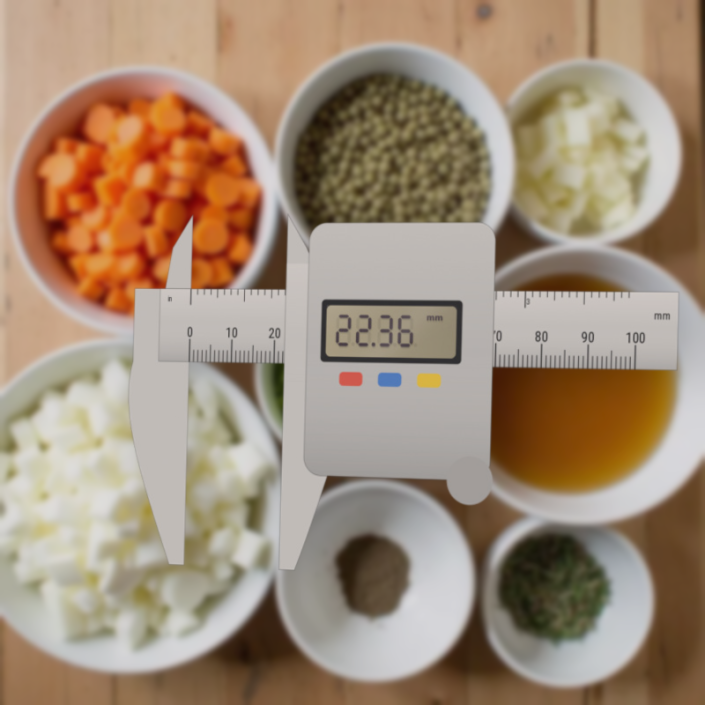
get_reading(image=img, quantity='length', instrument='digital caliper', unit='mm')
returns 22.36 mm
